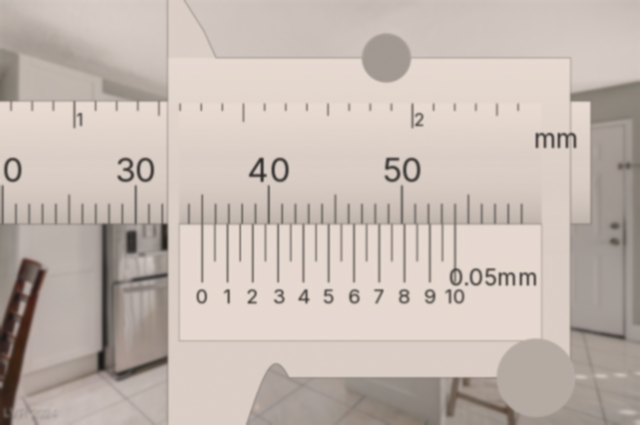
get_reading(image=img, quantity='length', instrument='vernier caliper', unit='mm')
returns 35.0 mm
